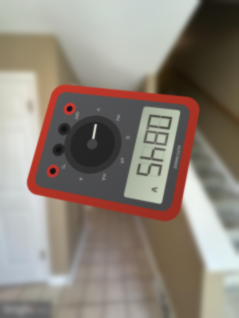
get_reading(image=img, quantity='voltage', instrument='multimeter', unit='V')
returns 0.845 V
